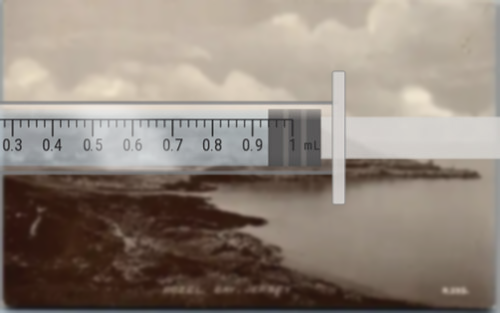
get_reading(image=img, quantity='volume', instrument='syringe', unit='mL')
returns 0.94 mL
